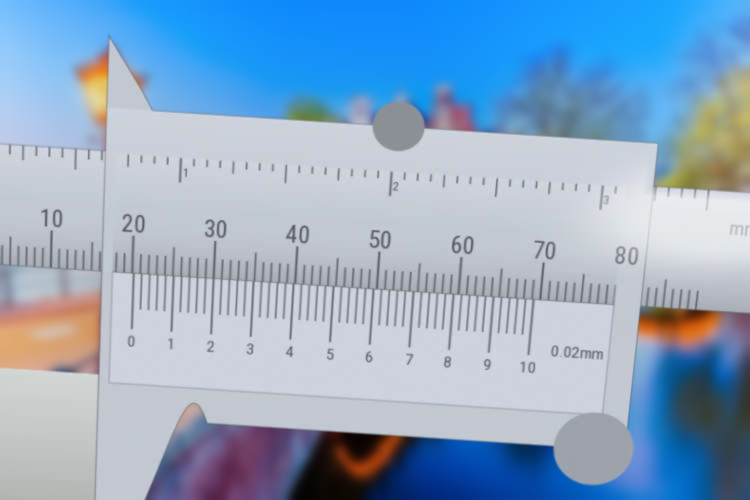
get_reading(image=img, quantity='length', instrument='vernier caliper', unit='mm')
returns 20.2 mm
